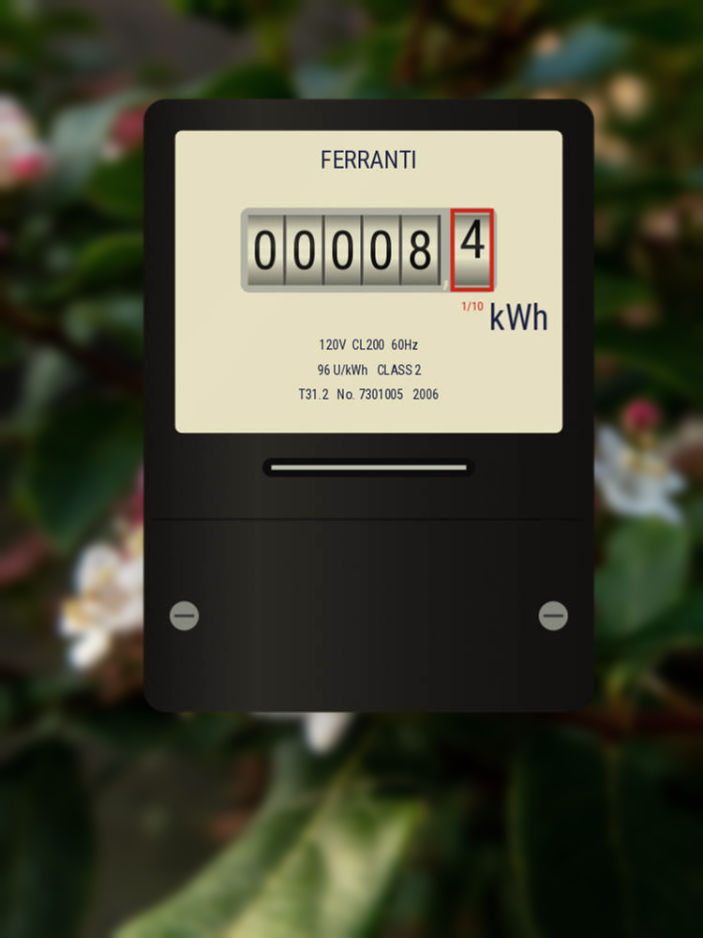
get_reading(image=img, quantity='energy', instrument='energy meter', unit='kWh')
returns 8.4 kWh
